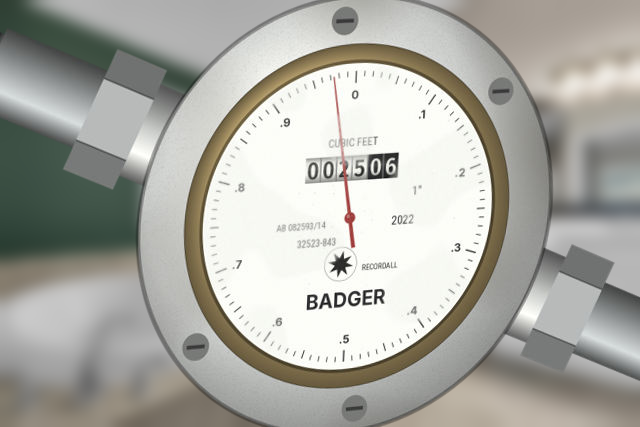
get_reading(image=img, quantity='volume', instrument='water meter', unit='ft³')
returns 2505.97 ft³
